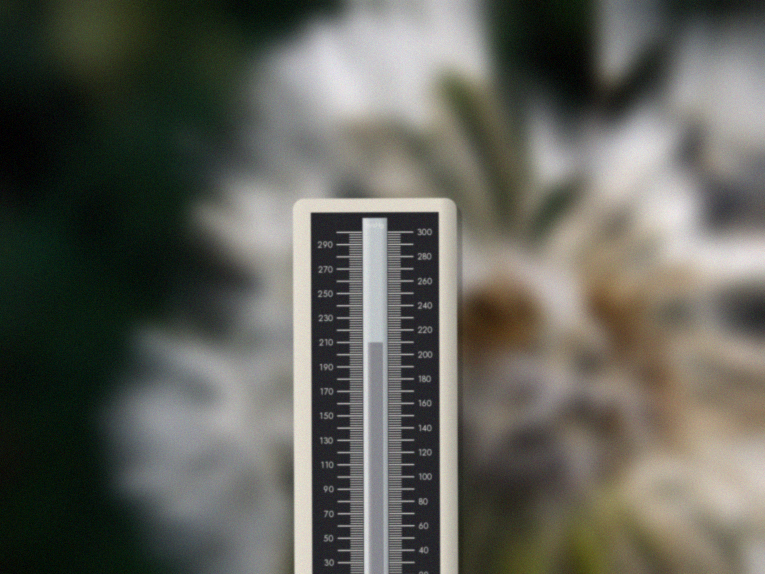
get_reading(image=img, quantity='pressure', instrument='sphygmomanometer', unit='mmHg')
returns 210 mmHg
